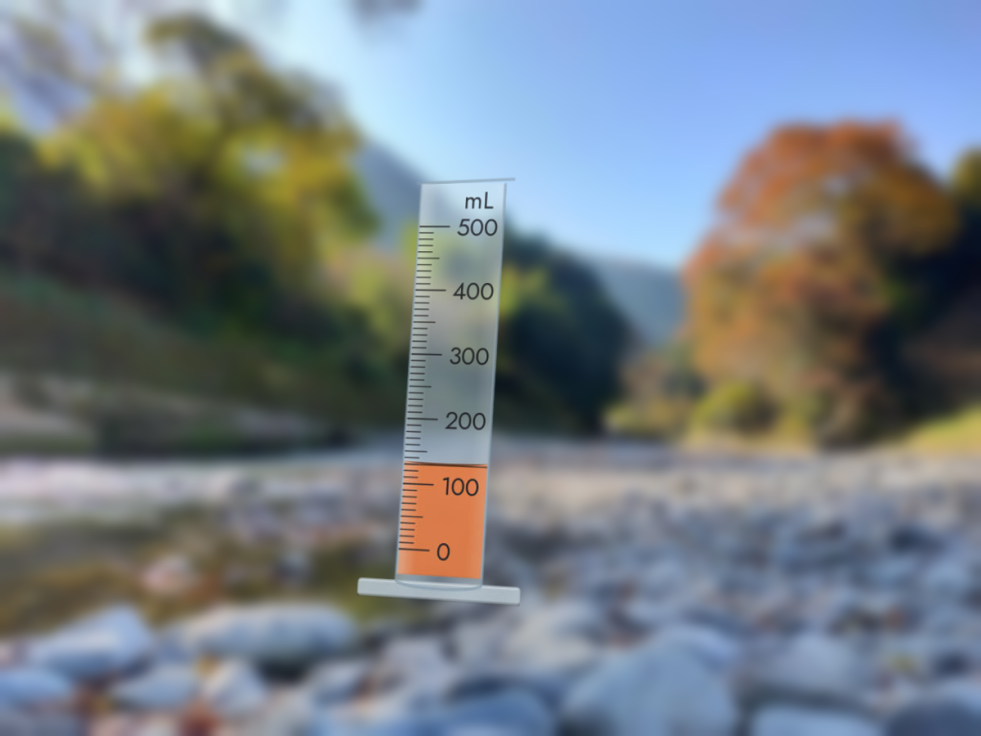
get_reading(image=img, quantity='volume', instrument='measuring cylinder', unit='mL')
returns 130 mL
